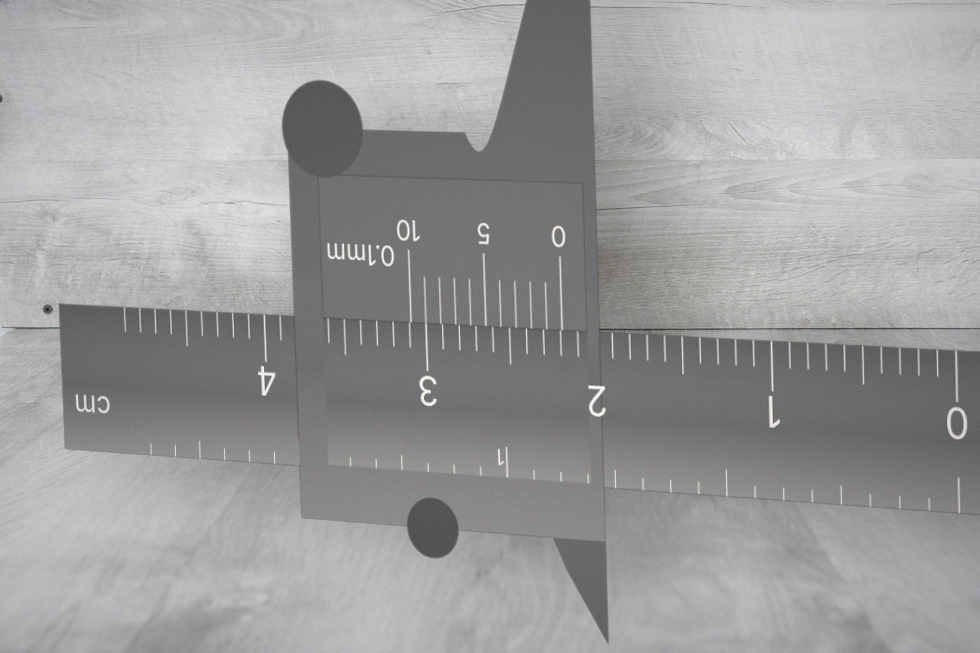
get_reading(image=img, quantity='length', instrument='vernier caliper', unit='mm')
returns 21.9 mm
